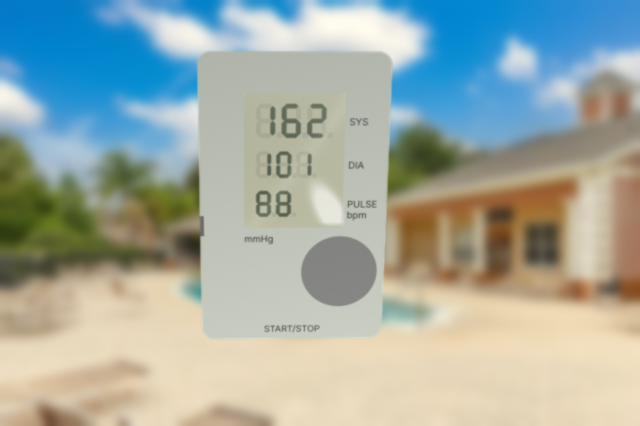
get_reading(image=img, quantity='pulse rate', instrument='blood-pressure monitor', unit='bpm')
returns 88 bpm
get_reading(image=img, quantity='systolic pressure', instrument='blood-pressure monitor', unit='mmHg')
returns 162 mmHg
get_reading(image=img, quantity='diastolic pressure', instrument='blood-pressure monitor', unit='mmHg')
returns 101 mmHg
